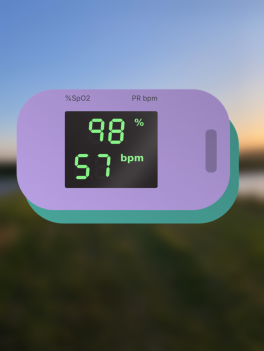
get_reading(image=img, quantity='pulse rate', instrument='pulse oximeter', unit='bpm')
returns 57 bpm
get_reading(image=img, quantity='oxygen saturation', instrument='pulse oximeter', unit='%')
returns 98 %
